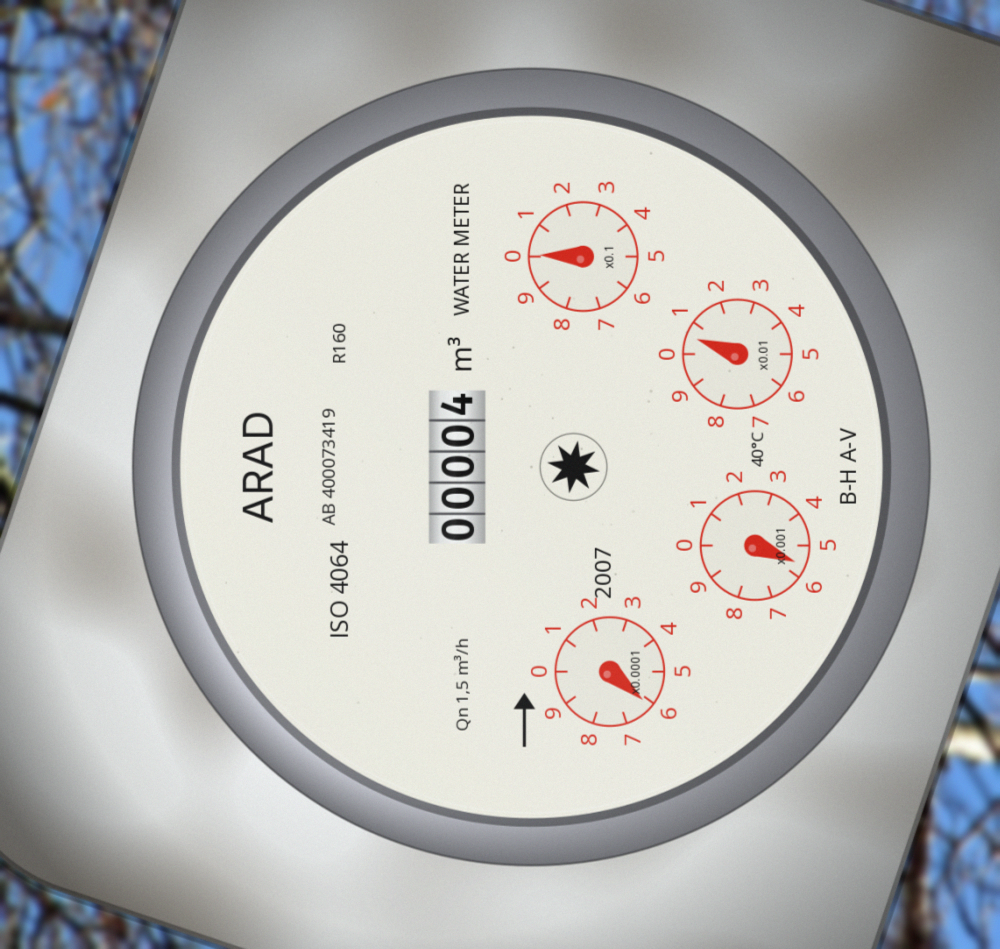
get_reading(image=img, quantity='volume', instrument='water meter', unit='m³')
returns 4.0056 m³
